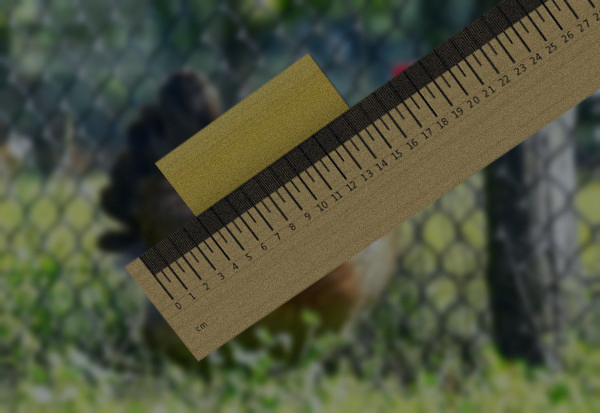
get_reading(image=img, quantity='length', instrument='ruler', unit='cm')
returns 10.5 cm
